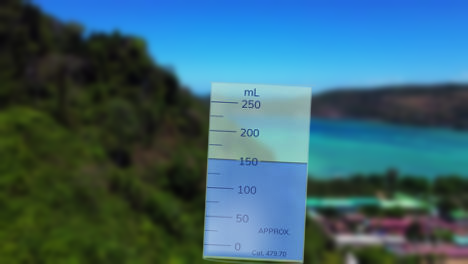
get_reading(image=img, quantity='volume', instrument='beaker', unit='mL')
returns 150 mL
